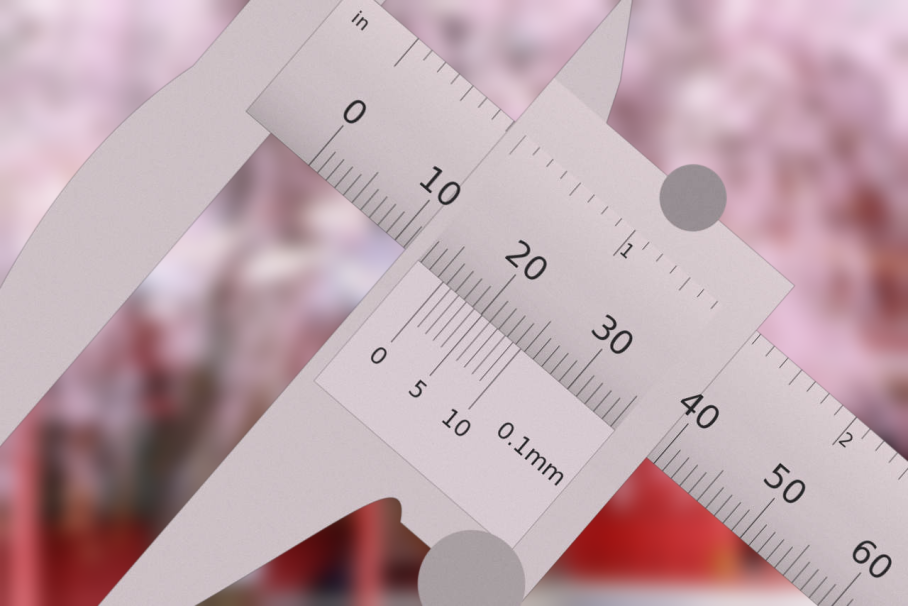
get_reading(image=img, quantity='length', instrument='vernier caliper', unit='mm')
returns 15.6 mm
